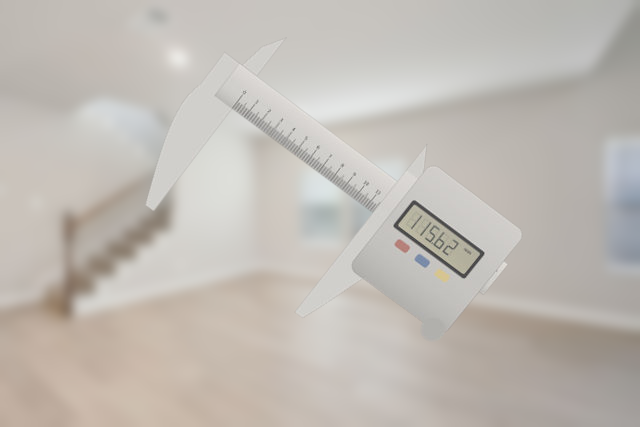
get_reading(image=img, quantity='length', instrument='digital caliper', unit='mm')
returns 115.62 mm
